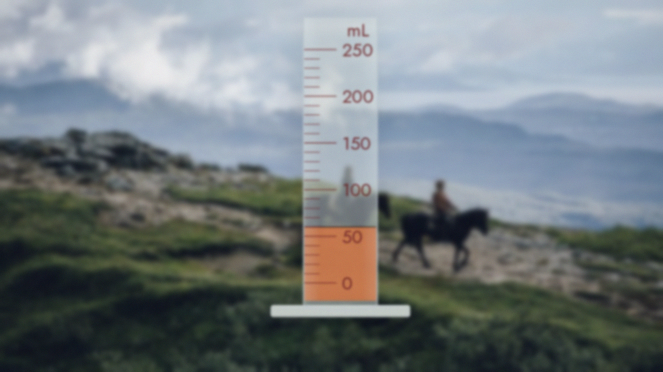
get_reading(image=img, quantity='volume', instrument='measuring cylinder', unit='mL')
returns 60 mL
